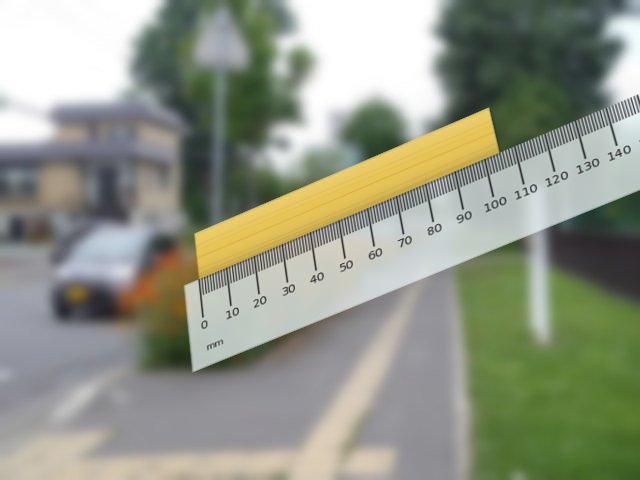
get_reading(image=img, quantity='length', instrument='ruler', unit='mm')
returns 105 mm
